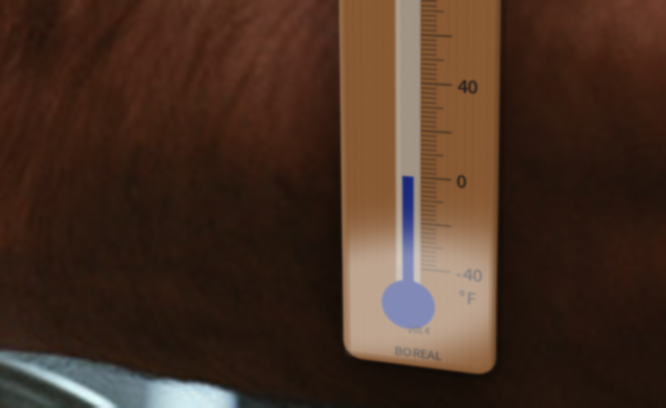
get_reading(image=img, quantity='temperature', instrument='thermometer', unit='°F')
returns 0 °F
